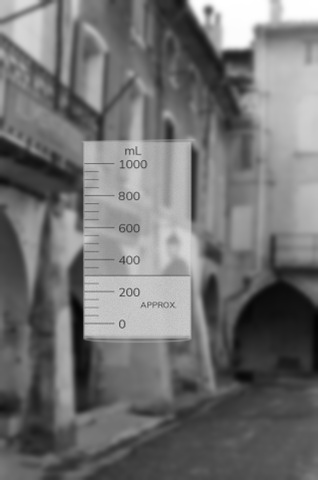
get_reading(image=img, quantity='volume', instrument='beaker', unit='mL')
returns 300 mL
